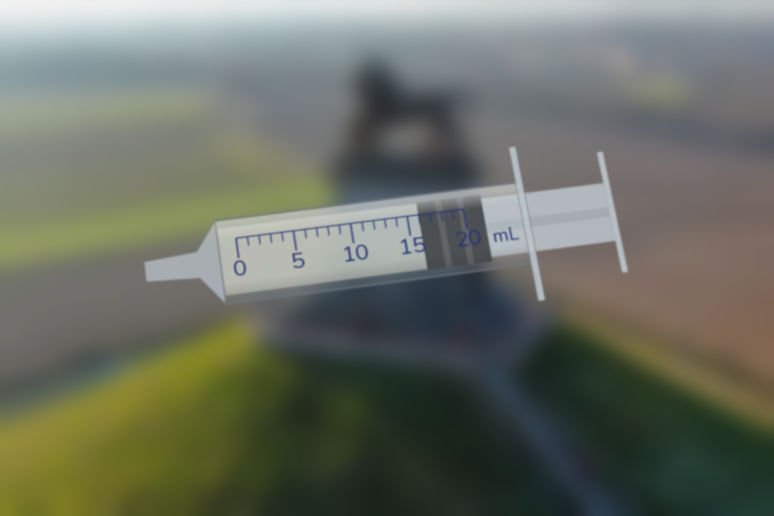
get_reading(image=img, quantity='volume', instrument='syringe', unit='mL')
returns 16 mL
